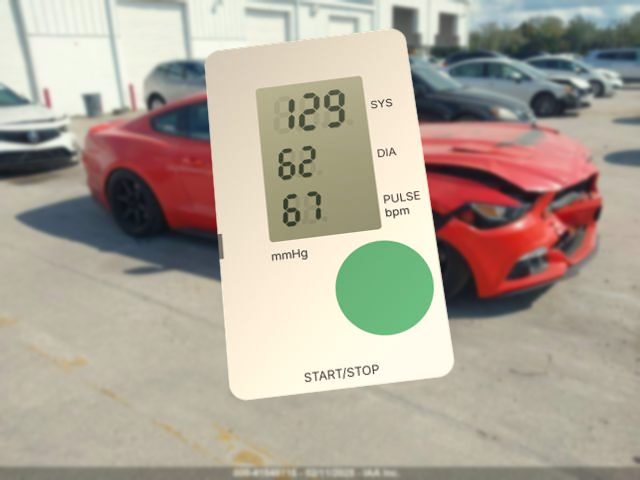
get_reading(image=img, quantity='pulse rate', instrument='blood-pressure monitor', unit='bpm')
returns 67 bpm
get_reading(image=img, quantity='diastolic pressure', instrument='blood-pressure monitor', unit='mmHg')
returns 62 mmHg
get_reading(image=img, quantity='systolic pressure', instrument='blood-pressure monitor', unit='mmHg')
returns 129 mmHg
